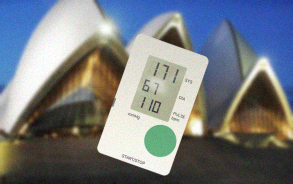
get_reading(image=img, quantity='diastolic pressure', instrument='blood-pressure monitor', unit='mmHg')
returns 67 mmHg
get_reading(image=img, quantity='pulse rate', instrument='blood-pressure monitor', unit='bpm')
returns 110 bpm
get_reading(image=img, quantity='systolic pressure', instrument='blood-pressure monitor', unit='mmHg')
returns 171 mmHg
